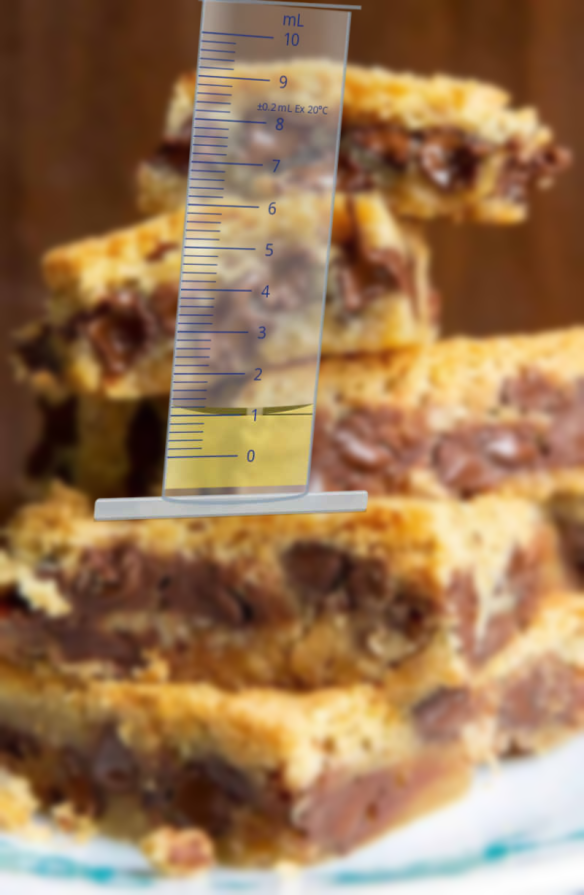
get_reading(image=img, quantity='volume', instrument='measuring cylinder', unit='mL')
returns 1 mL
